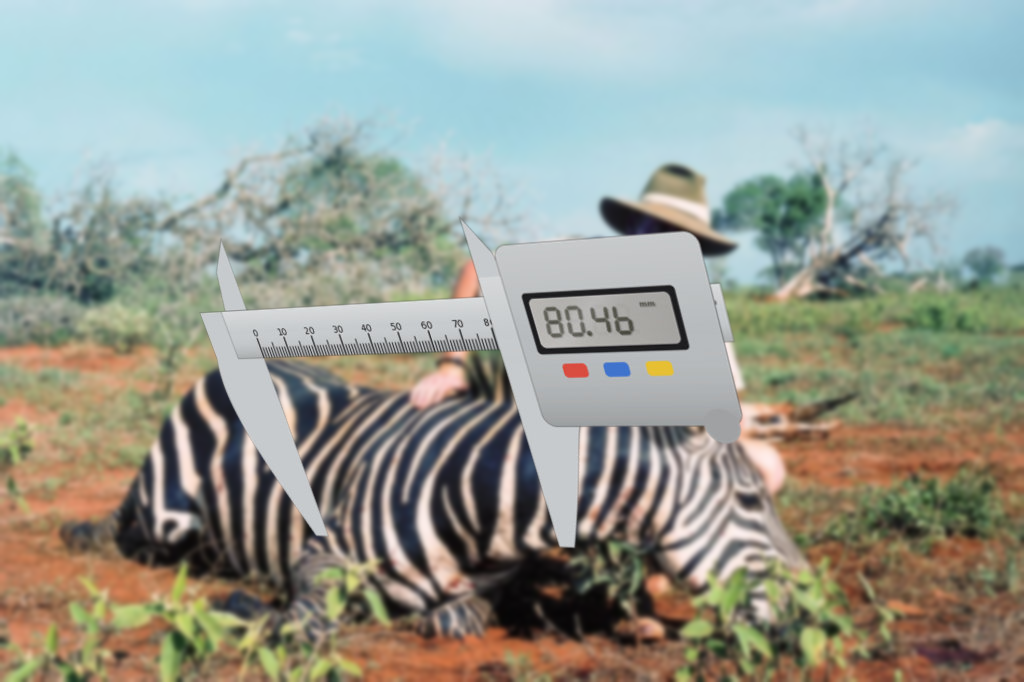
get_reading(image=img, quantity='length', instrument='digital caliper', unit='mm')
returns 80.46 mm
